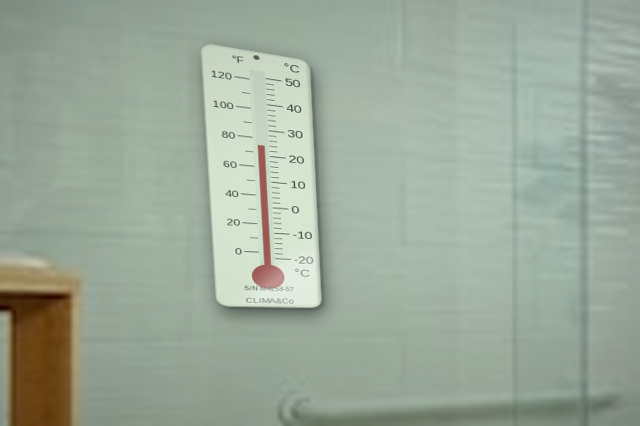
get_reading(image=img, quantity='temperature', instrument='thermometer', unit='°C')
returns 24 °C
